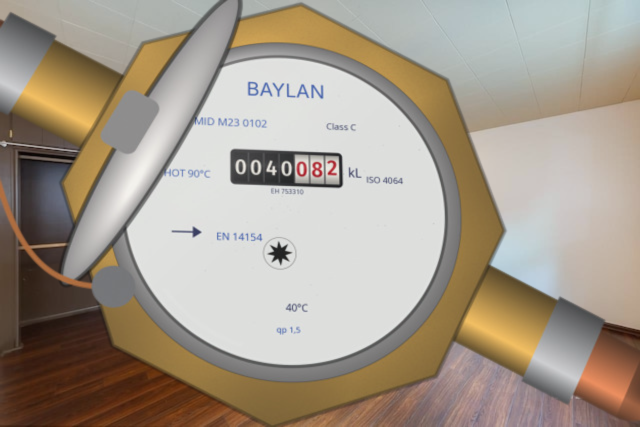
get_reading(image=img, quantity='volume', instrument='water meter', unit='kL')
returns 40.082 kL
